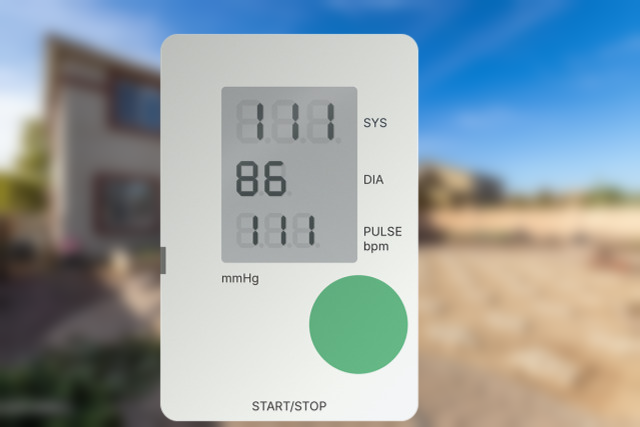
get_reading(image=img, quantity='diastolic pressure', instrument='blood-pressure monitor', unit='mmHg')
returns 86 mmHg
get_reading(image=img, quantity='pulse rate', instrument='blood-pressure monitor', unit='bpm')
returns 111 bpm
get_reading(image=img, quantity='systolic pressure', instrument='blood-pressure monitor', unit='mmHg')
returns 111 mmHg
